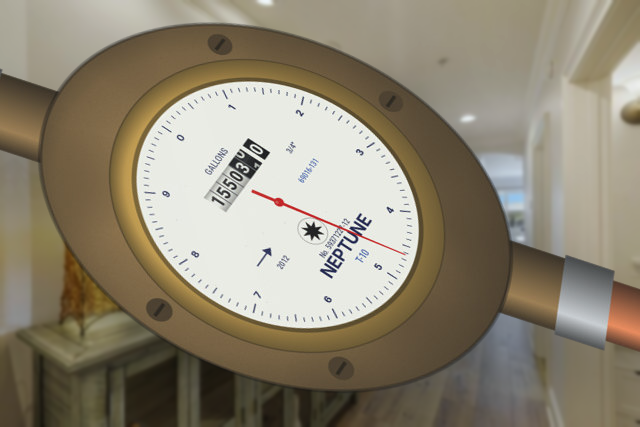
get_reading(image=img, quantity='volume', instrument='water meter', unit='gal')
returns 1550304.6 gal
